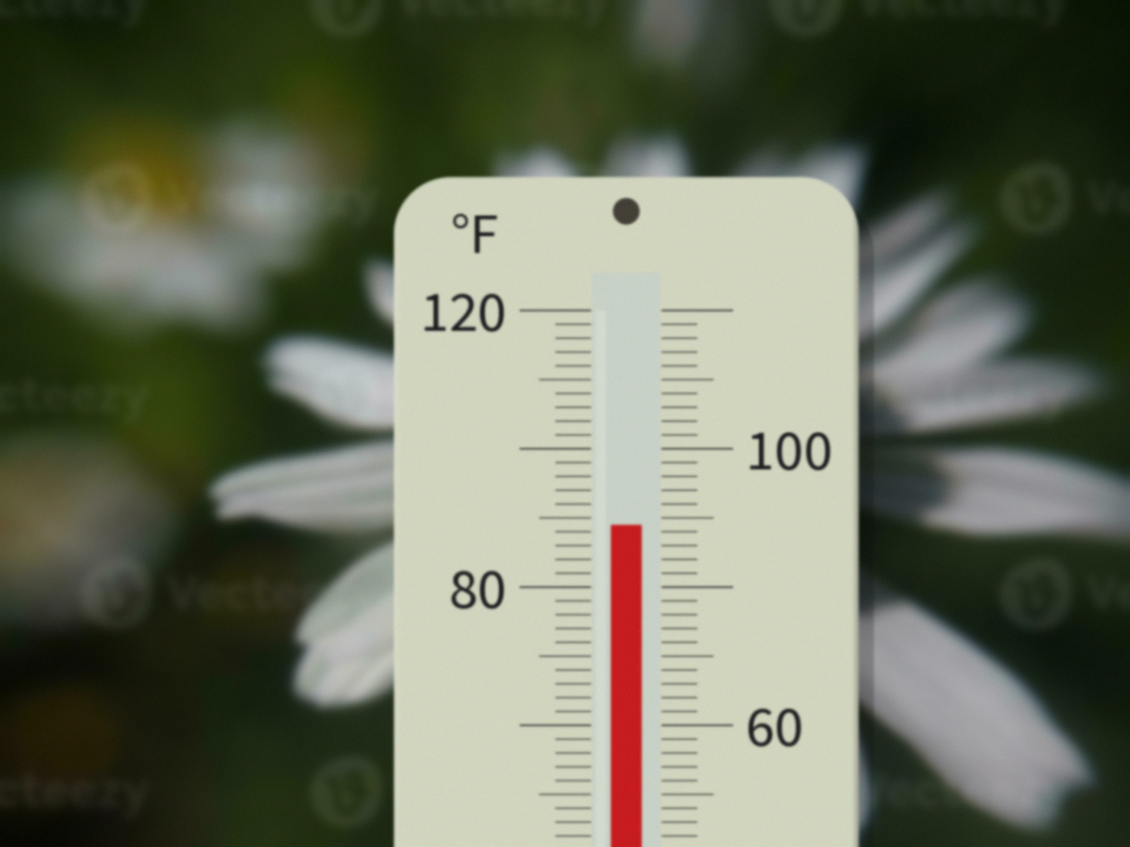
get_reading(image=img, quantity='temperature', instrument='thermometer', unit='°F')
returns 89 °F
